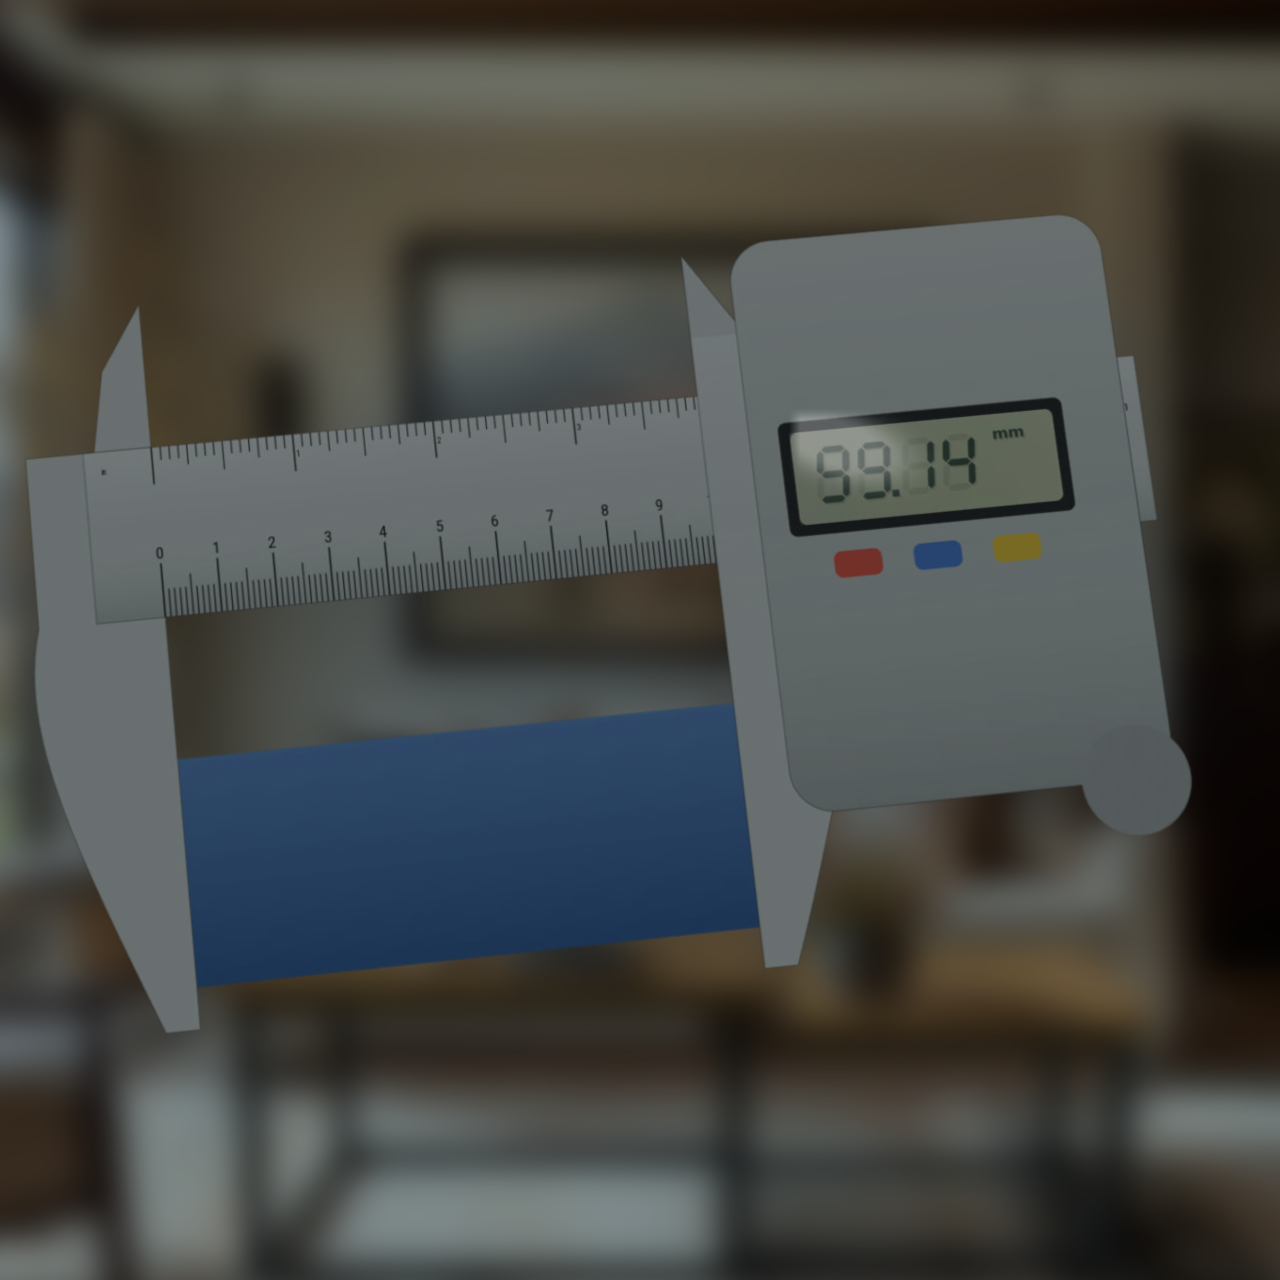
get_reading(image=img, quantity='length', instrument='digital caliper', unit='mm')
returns 99.14 mm
